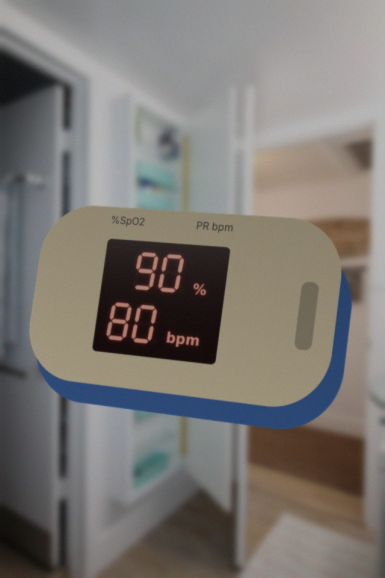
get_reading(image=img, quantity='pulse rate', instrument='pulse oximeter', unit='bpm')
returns 80 bpm
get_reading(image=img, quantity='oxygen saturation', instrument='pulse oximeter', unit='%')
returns 90 %
